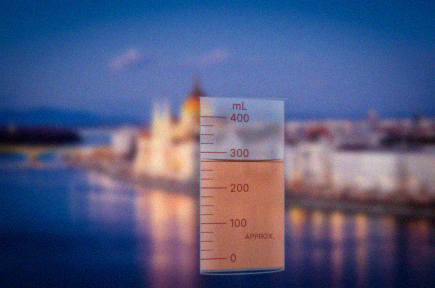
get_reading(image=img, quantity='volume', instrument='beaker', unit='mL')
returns 275 mL
